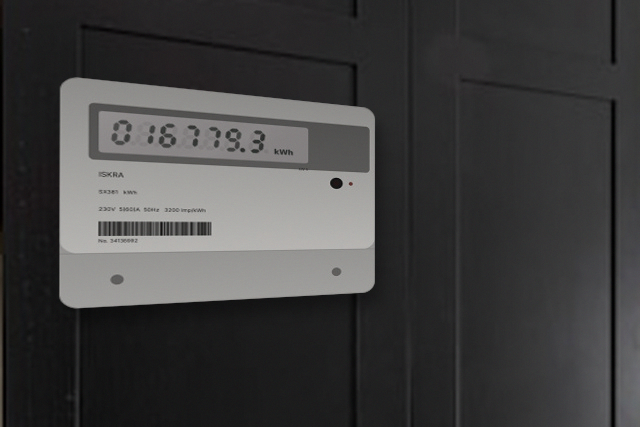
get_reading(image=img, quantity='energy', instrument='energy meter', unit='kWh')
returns 16779.3 kWh
